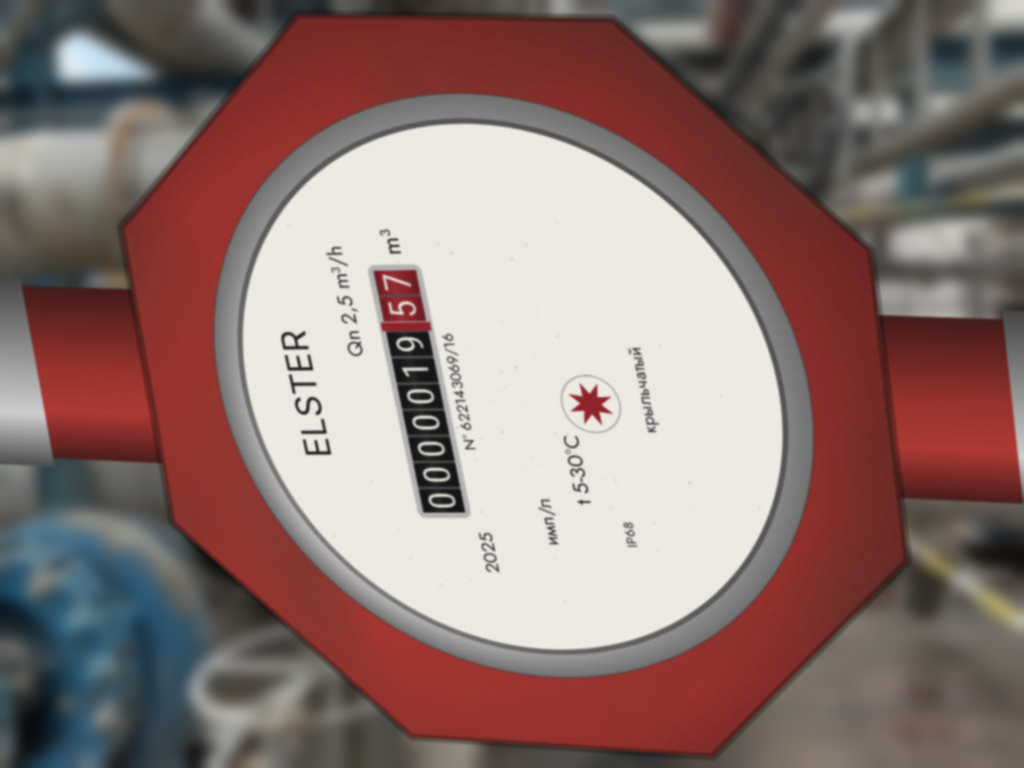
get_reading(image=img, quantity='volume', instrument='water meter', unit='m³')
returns 19.57 m³
